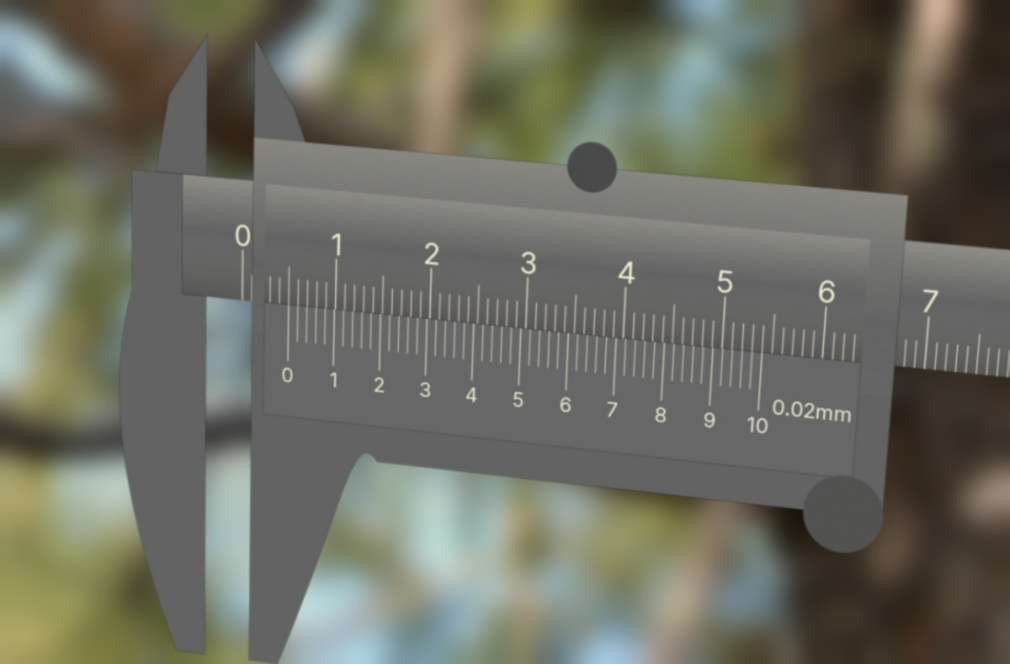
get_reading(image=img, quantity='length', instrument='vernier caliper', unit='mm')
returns 5.0 mm
